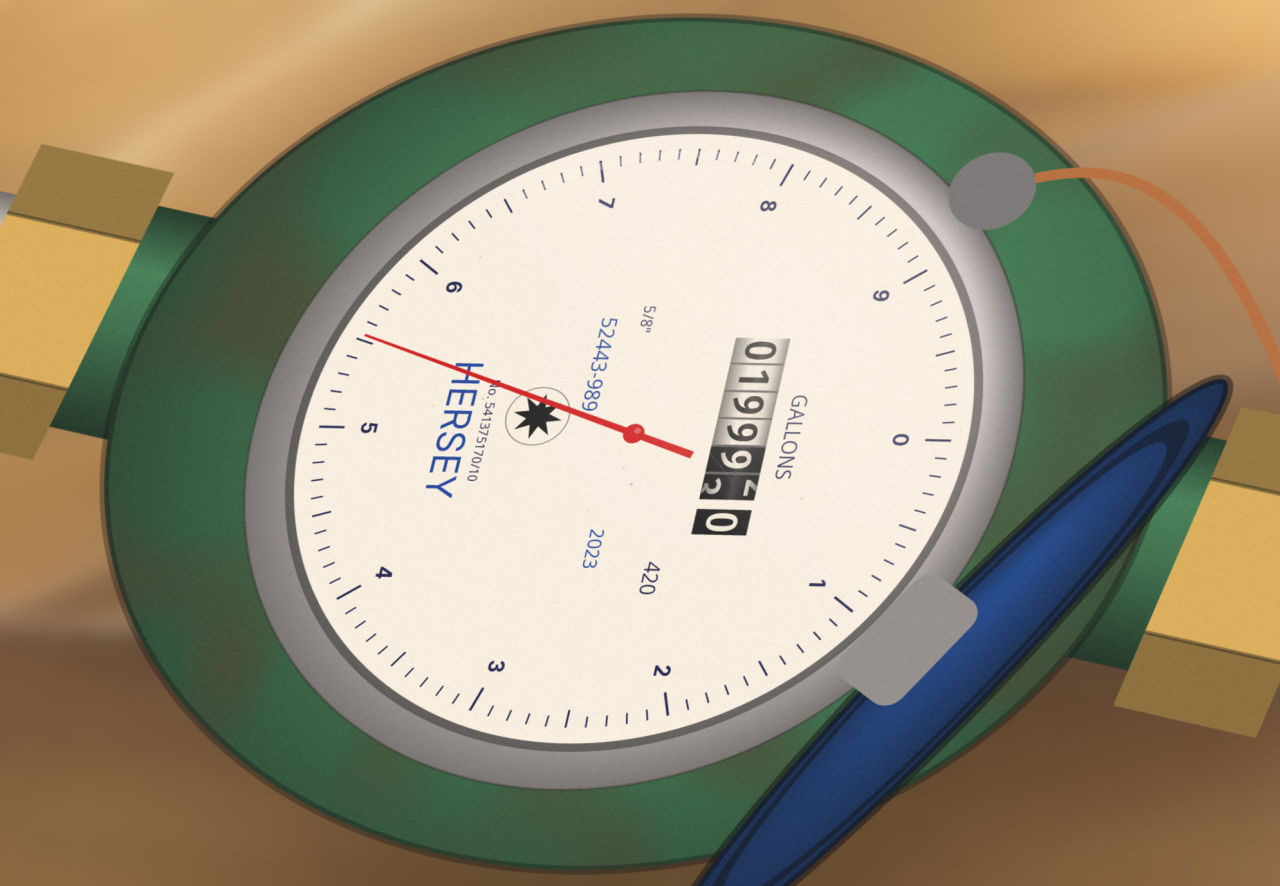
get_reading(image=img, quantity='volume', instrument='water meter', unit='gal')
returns 199925.5 gal
